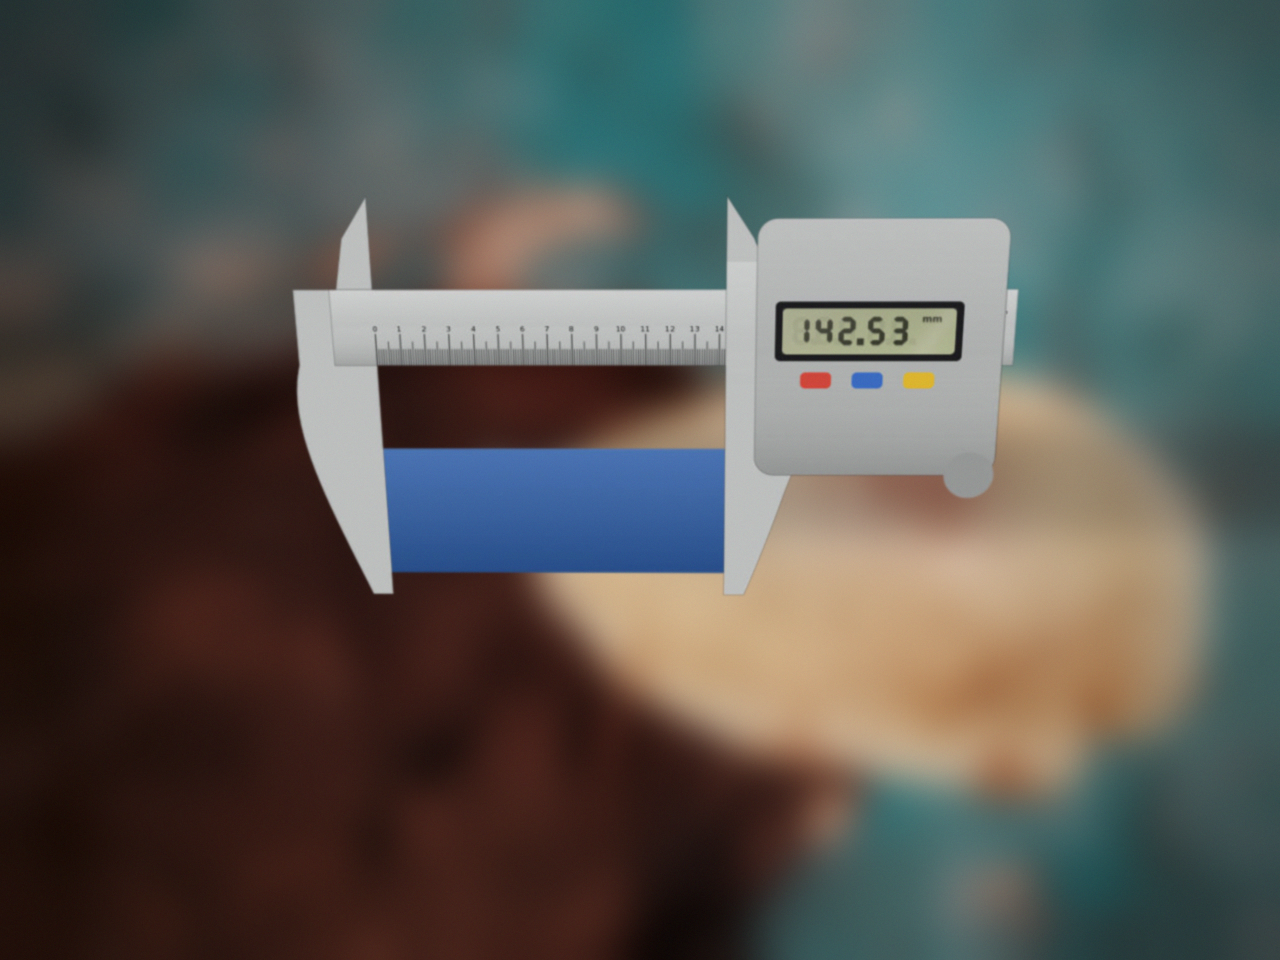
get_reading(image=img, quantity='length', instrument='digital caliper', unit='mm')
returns 142.53 mm
